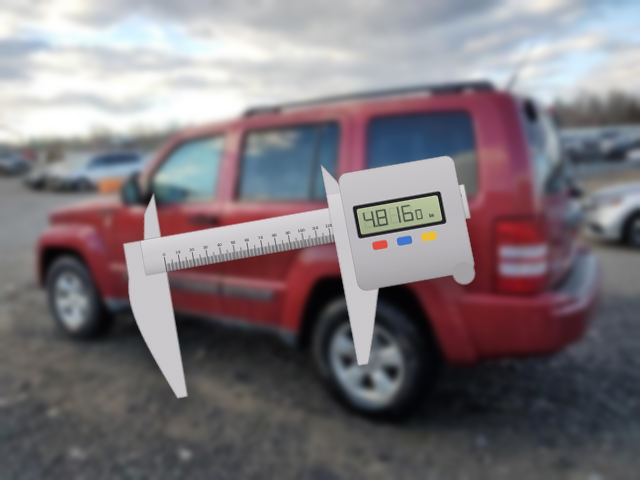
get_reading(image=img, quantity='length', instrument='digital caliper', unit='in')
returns 4.8160 in
